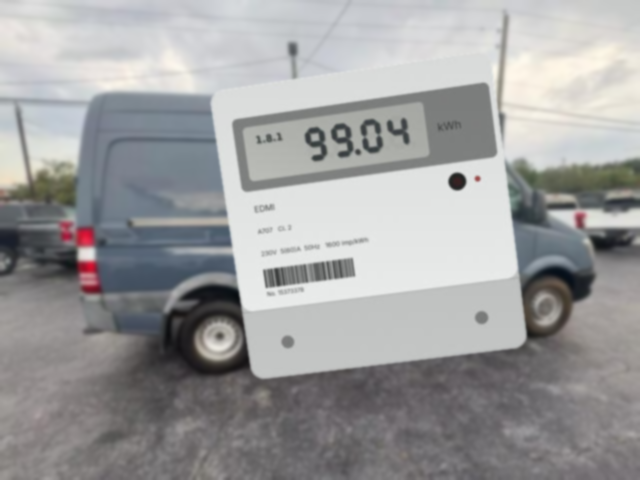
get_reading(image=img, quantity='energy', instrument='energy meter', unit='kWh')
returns 99.04 kWh
